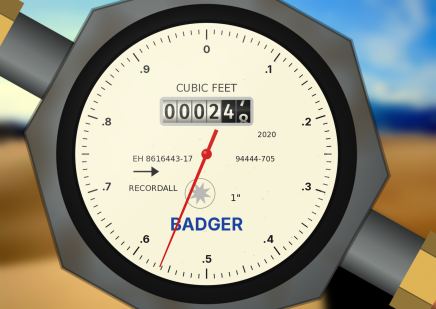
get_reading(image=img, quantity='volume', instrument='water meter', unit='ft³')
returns 247.56 ft³
